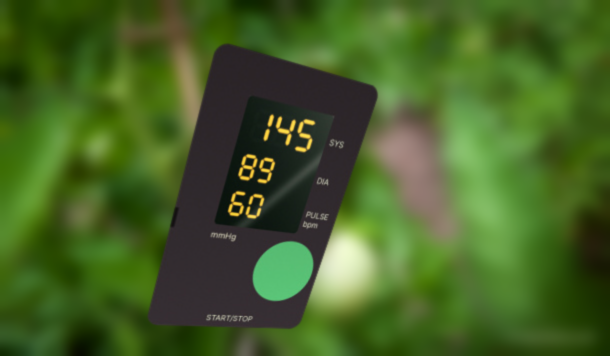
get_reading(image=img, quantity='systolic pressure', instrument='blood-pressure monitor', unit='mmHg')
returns 145 mmHg
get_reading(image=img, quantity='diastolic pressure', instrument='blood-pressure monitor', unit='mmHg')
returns 89 mmHg
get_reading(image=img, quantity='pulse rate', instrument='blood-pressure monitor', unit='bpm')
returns 60 bpm
